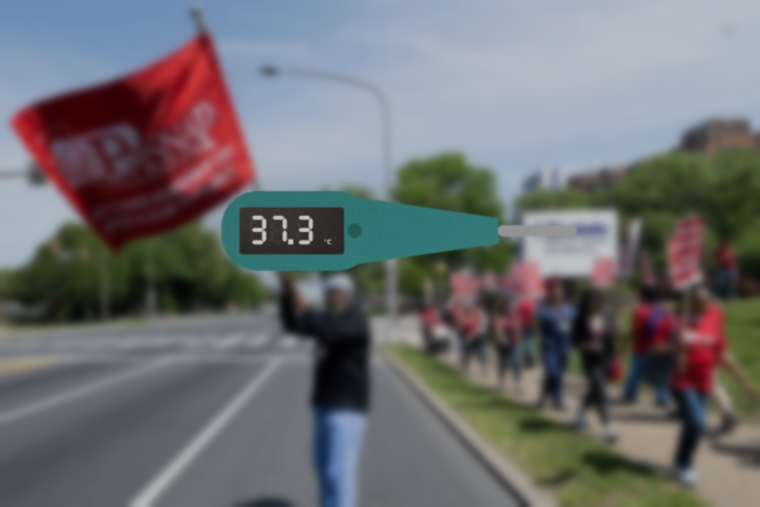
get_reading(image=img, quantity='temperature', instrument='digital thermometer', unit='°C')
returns 37.3 °C
